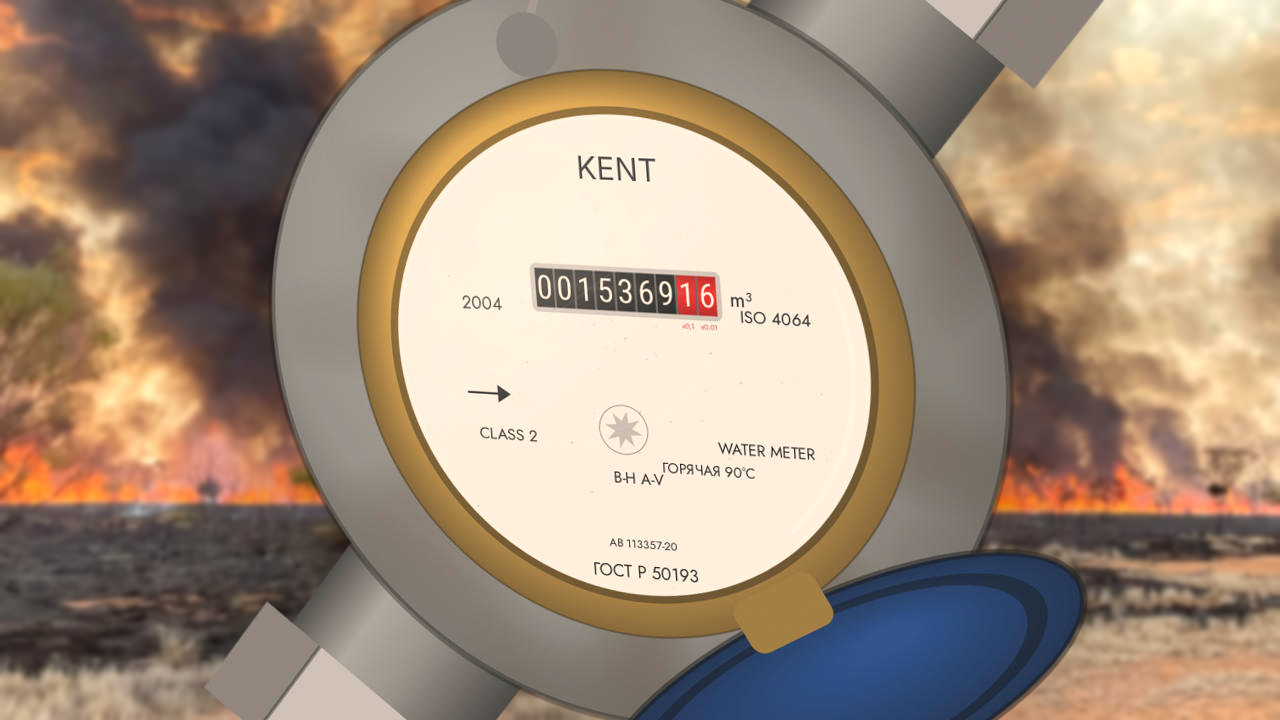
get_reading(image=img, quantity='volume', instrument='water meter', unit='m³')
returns 15369.16 m³
